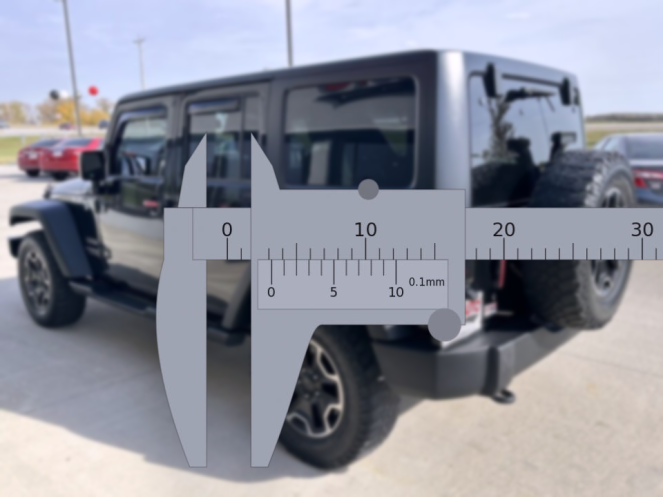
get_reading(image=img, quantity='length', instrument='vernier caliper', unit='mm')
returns 3.2 mm
